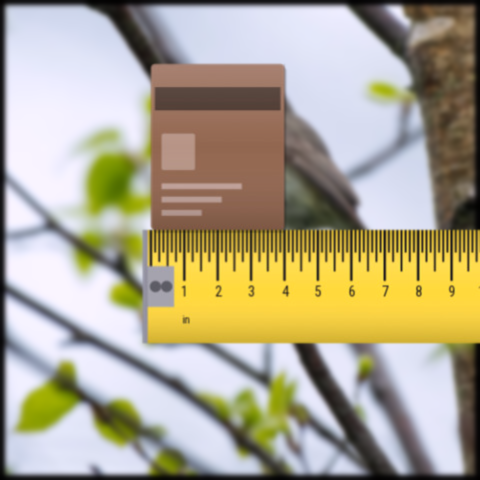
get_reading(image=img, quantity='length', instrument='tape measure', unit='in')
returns 4 in
